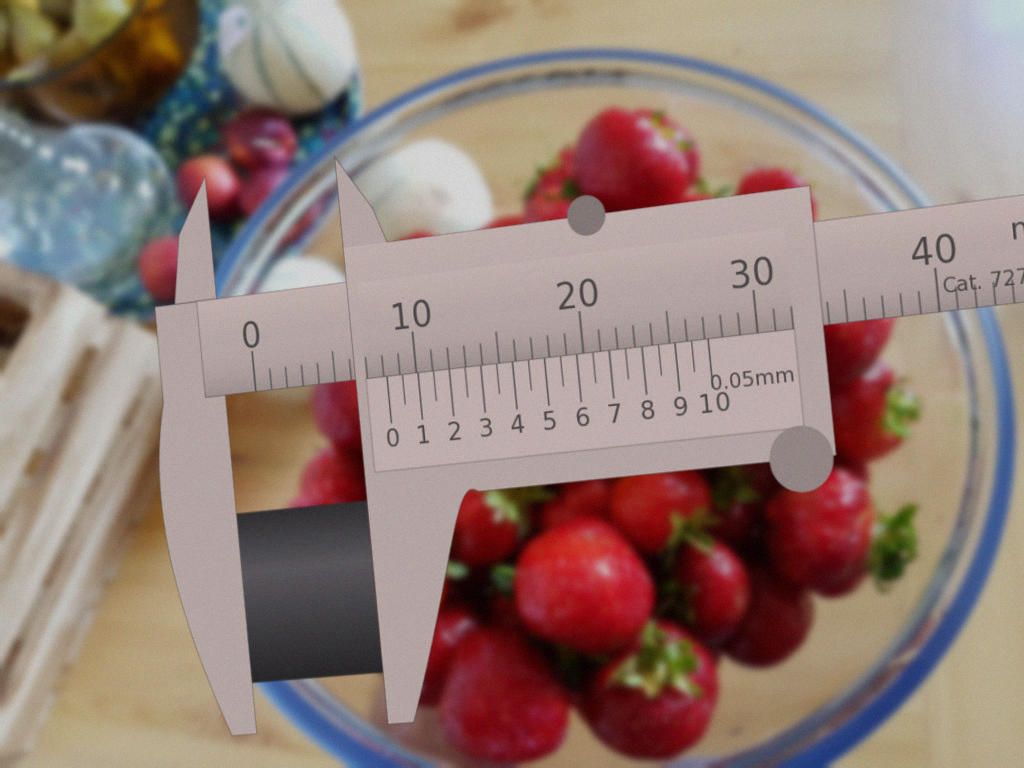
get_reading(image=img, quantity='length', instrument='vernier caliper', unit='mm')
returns 8.2 mm
